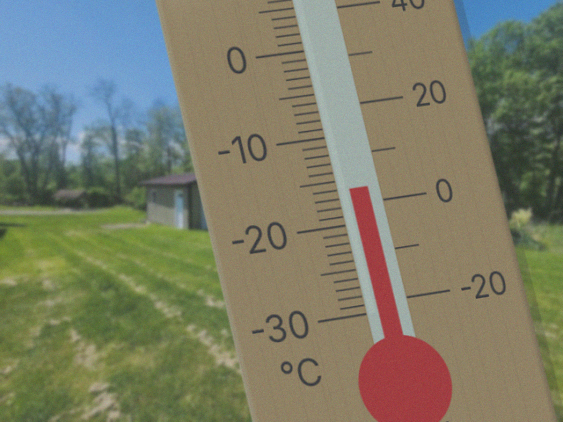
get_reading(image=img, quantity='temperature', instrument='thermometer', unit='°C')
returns -16 °C
